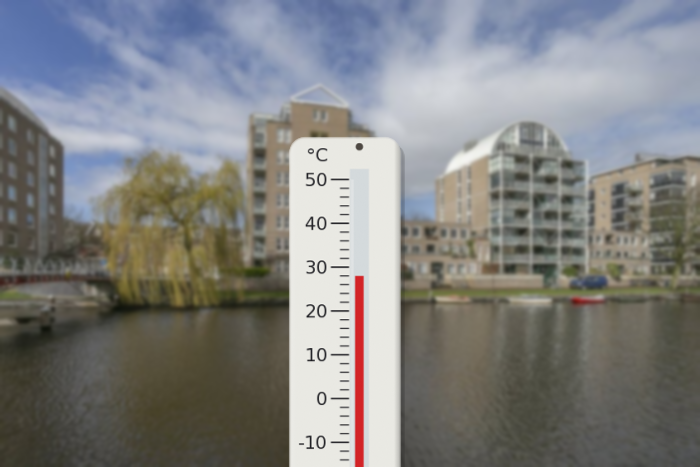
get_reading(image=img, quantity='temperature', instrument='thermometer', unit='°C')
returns 28 °C
